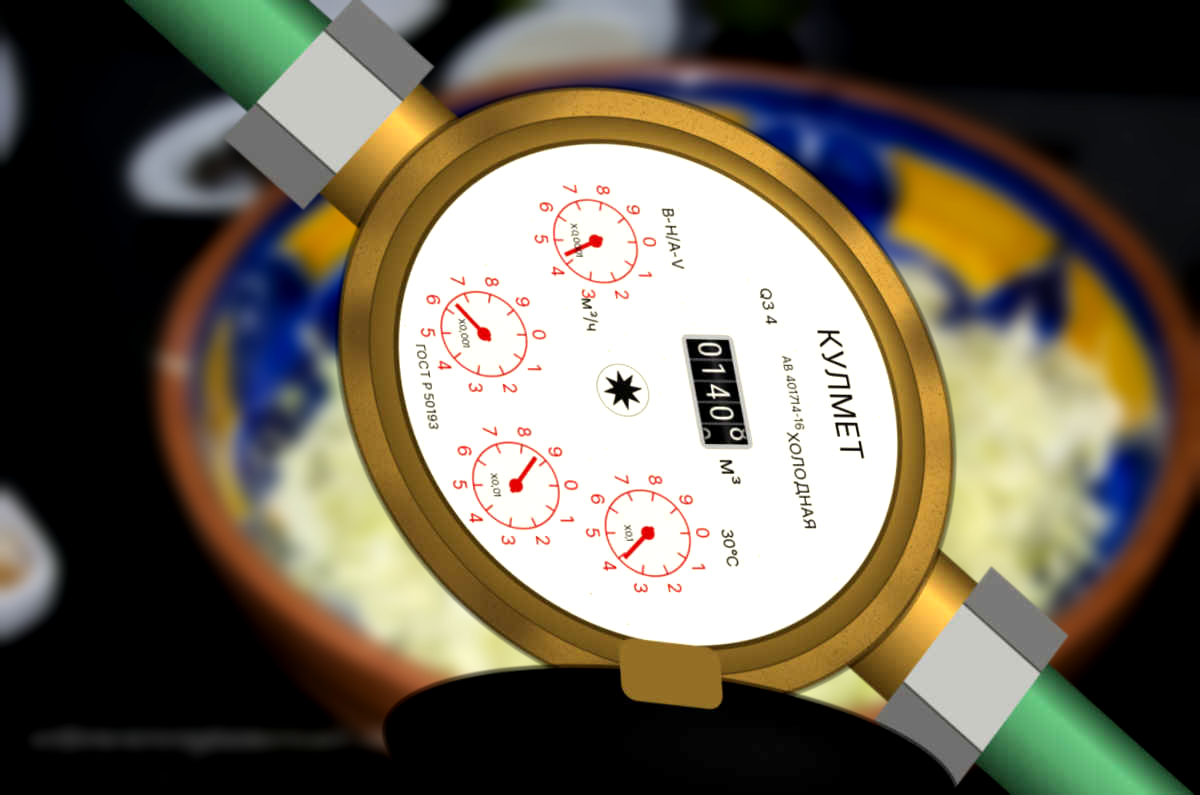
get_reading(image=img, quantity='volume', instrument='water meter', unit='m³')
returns 1408.3864 m³
